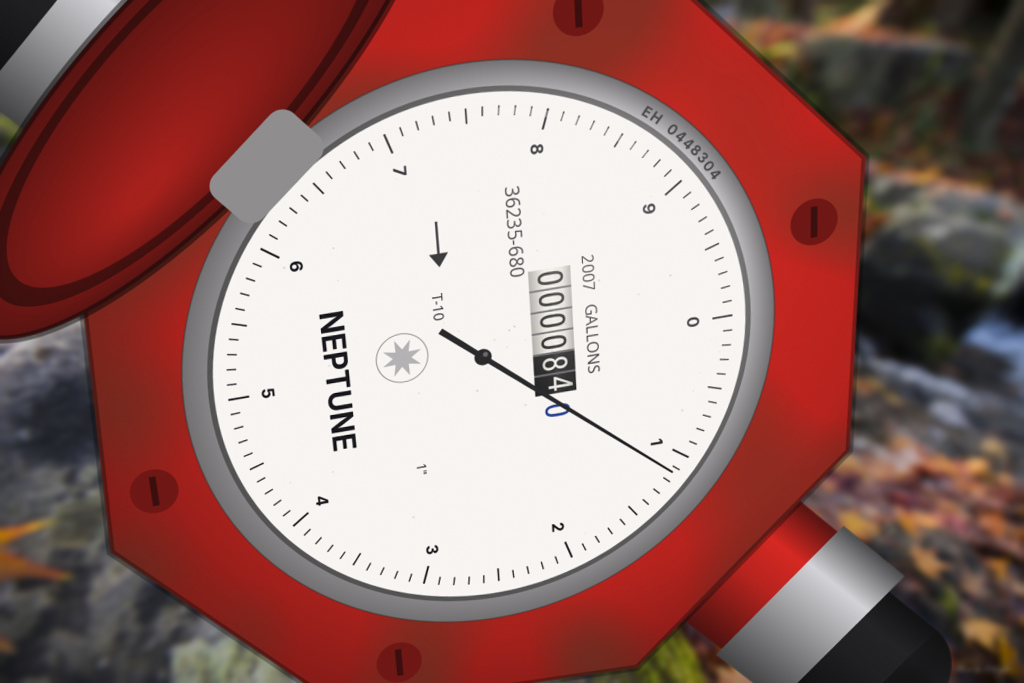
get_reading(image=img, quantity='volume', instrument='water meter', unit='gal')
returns 841.1 gal
